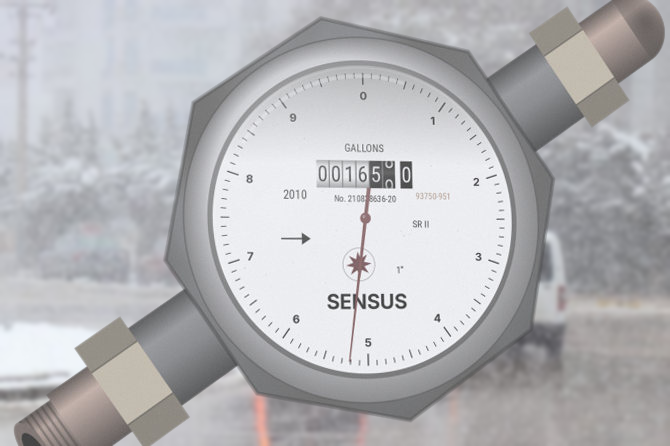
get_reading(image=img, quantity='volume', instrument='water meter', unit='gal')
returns 16585.2 gal
